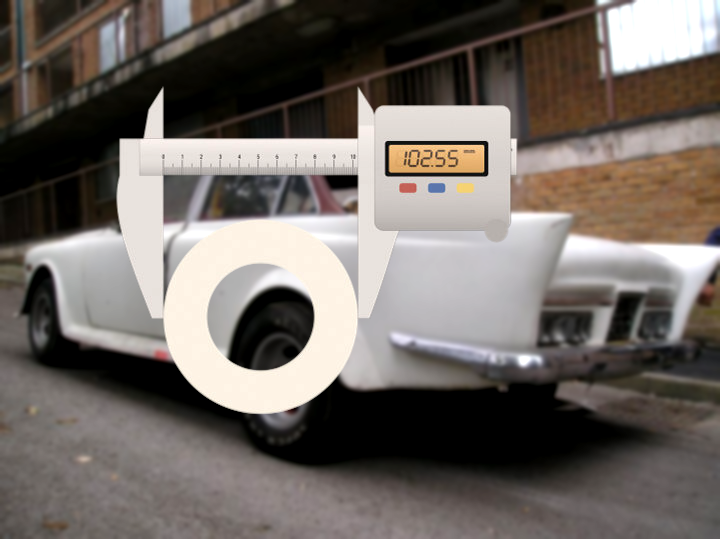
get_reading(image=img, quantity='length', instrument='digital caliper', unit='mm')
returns 102.55 mm
